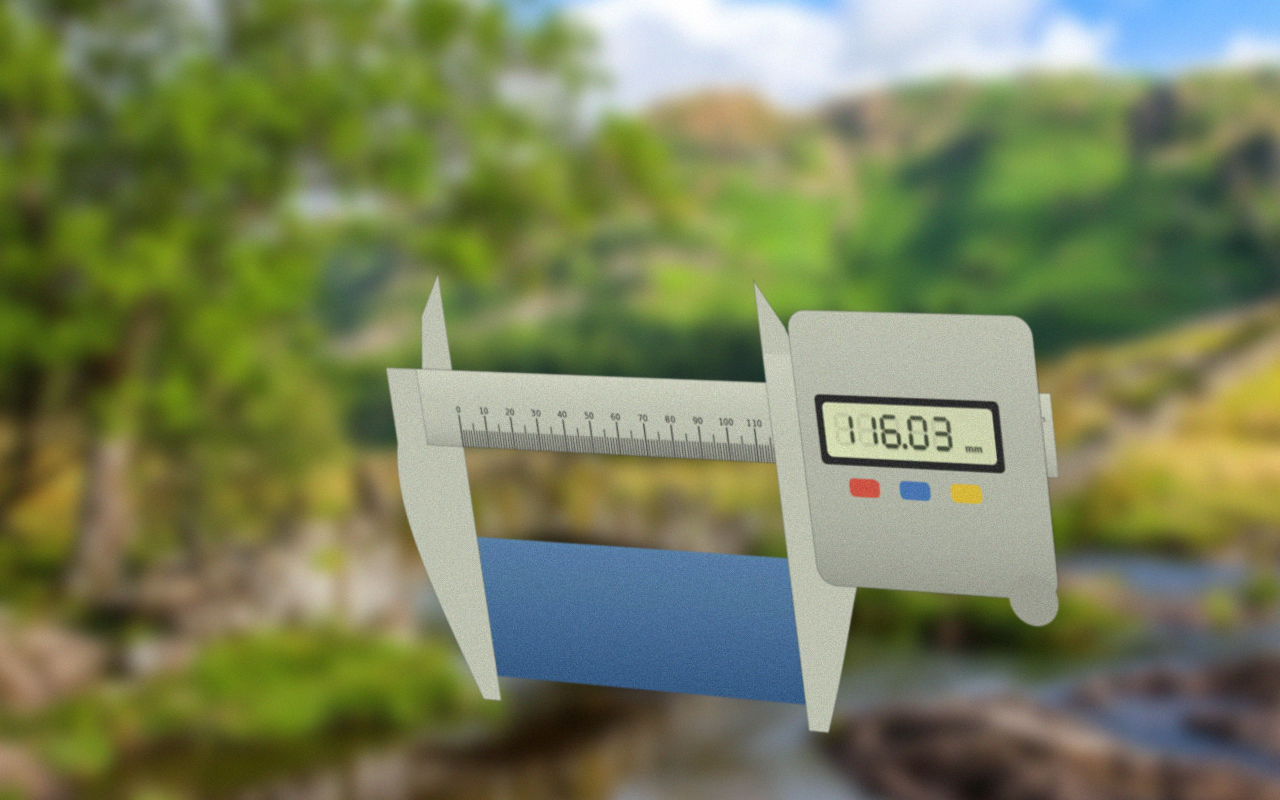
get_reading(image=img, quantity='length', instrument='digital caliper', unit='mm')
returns 116.03 mm
